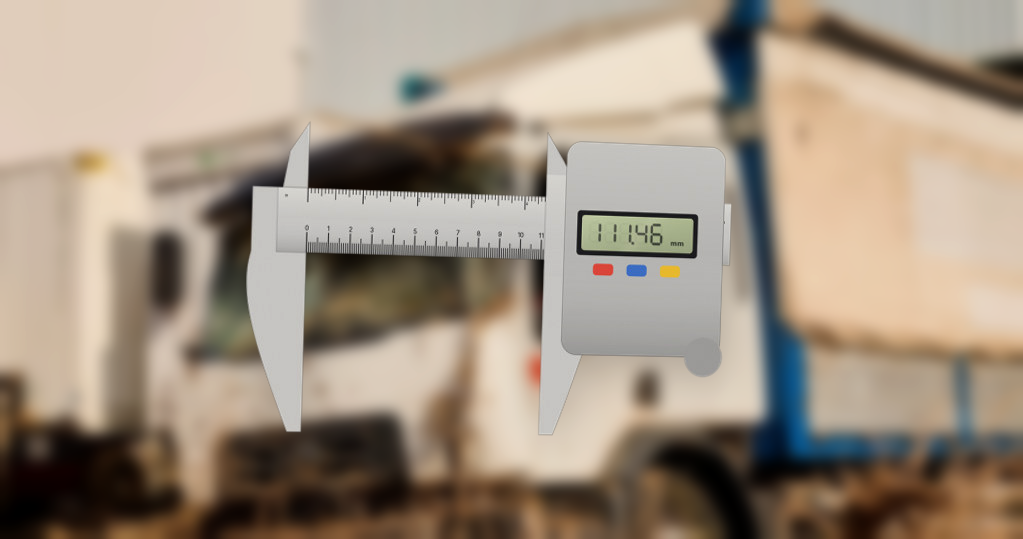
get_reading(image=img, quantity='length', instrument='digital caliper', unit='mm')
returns 111.46 mm
